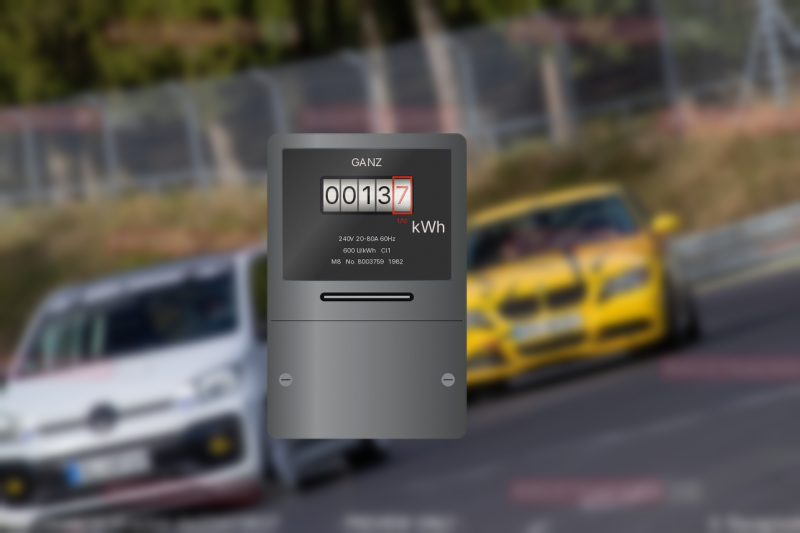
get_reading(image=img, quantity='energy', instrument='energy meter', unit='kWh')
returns 13.7 kWh
